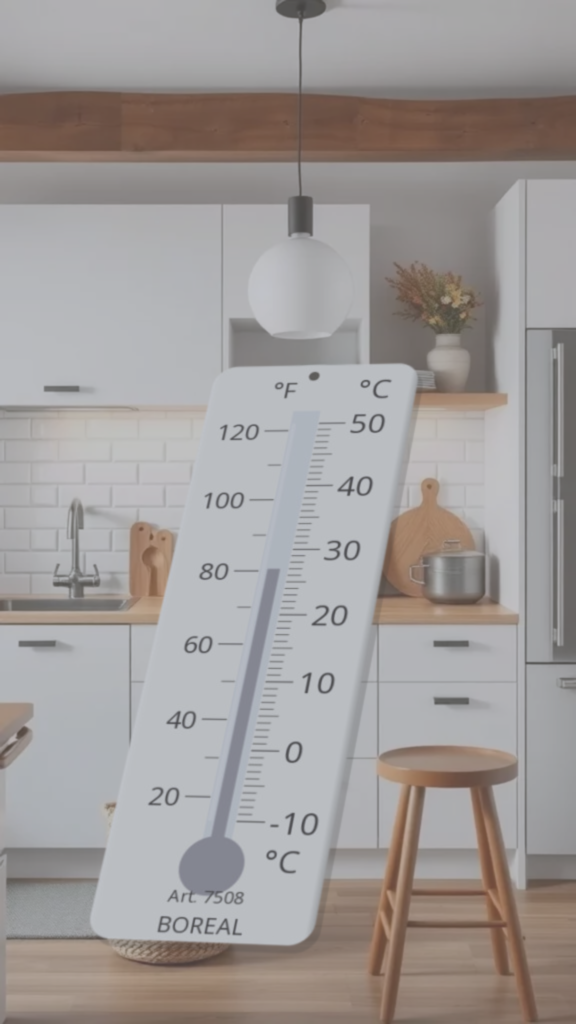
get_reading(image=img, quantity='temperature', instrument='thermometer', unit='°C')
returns 27 °C
